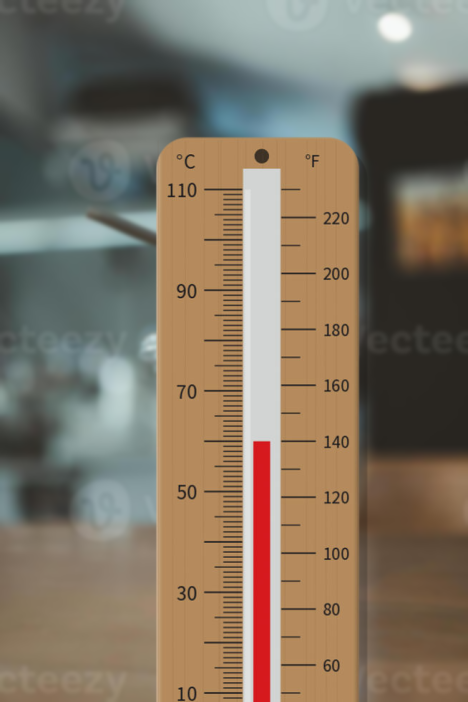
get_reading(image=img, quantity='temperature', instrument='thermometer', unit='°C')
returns 60 °C
